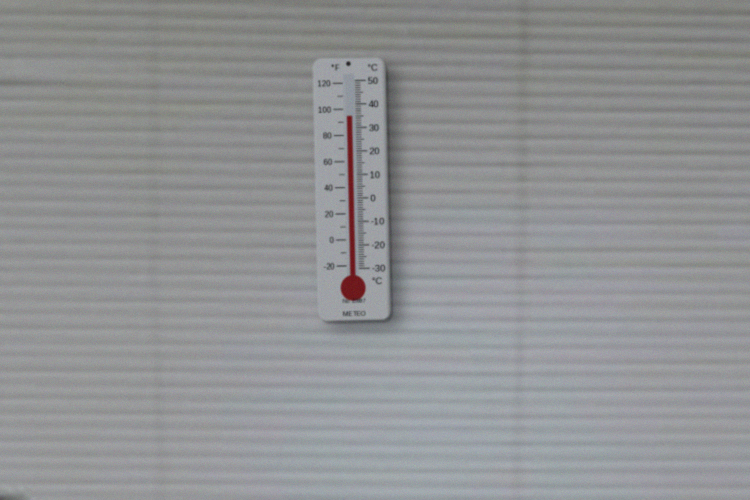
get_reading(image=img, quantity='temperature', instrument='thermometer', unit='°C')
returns 35 °C
